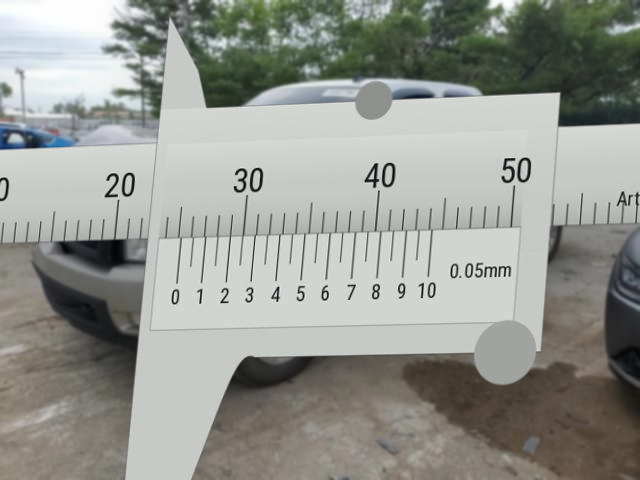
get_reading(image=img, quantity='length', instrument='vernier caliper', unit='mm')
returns 25.2 mm
